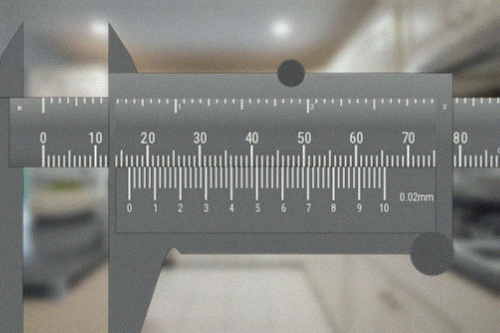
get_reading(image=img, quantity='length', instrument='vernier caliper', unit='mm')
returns 16.5 mm
